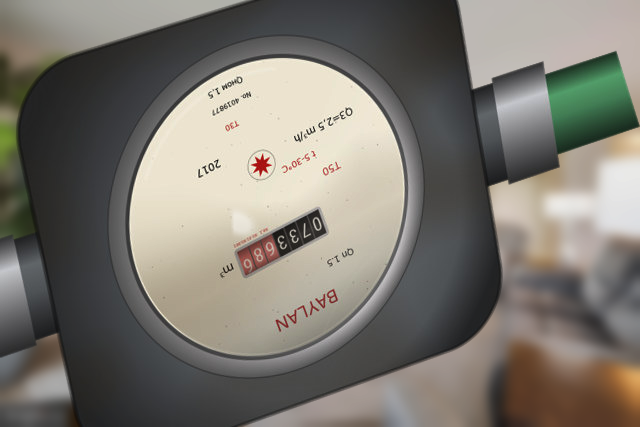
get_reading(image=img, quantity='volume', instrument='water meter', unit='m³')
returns 733.686 m³
